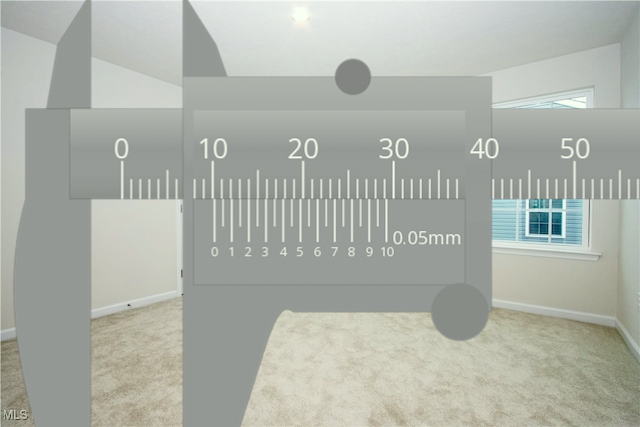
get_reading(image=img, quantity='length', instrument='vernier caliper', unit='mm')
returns 10.2 mm
